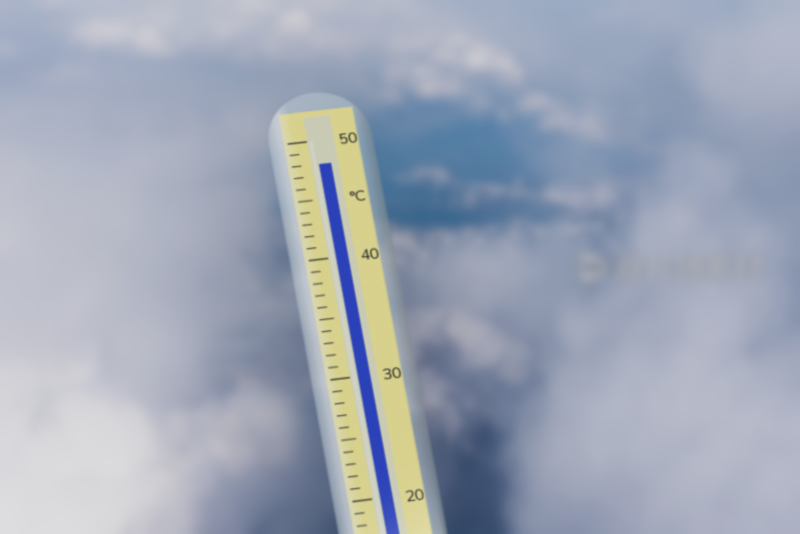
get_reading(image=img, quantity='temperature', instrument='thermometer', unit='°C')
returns 48 °C
